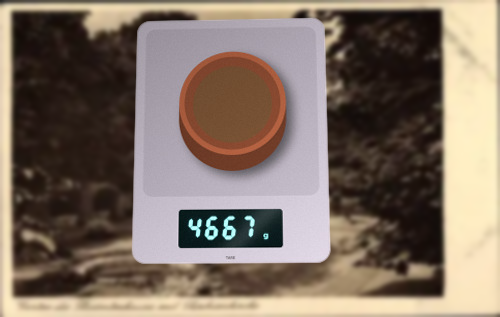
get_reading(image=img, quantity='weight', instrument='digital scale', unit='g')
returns 4667 g
